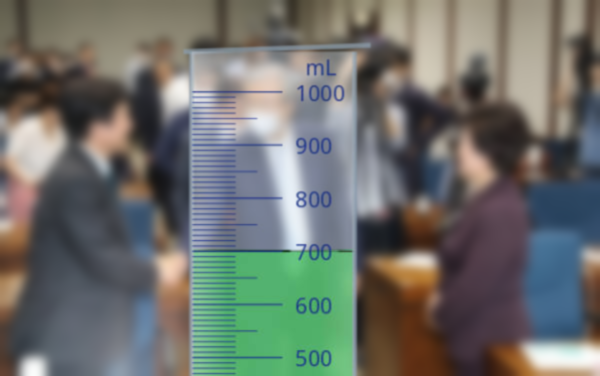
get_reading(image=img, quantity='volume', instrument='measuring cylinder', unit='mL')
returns 700 mL
